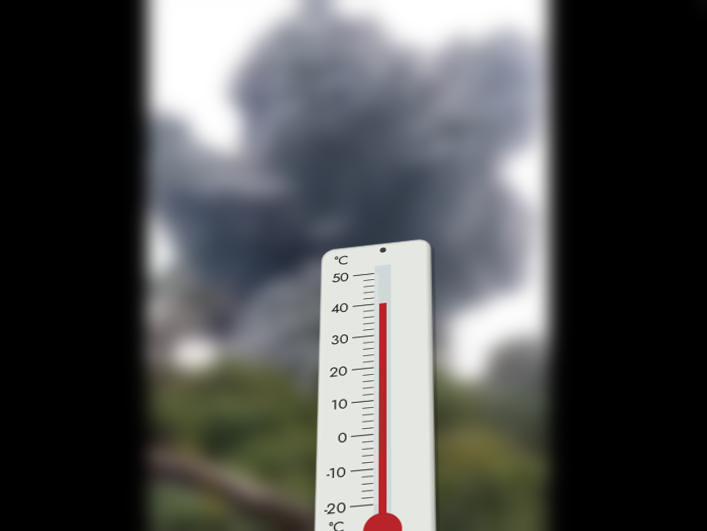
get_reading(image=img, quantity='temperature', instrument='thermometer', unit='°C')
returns 40 °C
